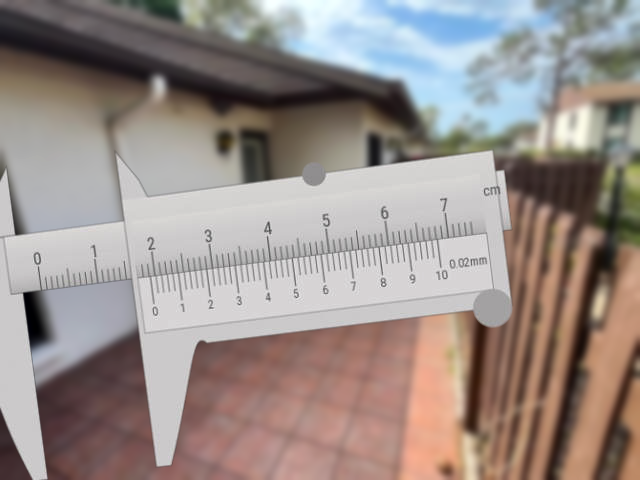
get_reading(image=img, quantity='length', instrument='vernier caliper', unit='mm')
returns 19.2 mm
